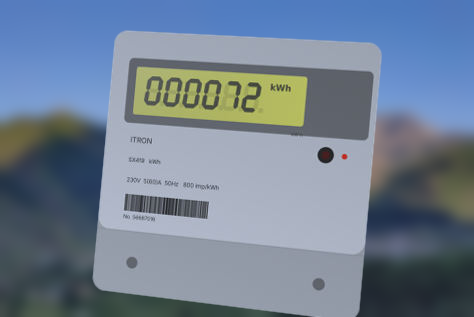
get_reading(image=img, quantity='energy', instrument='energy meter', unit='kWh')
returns 72 kWh
